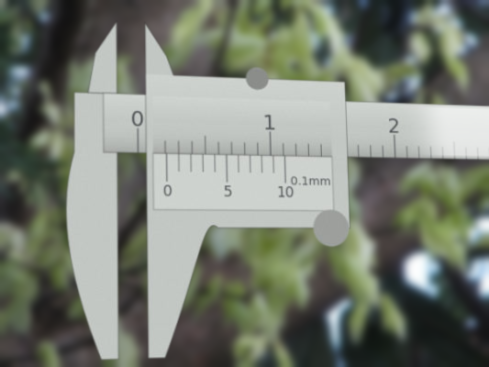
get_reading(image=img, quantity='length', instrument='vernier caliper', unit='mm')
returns 2.1 mm
